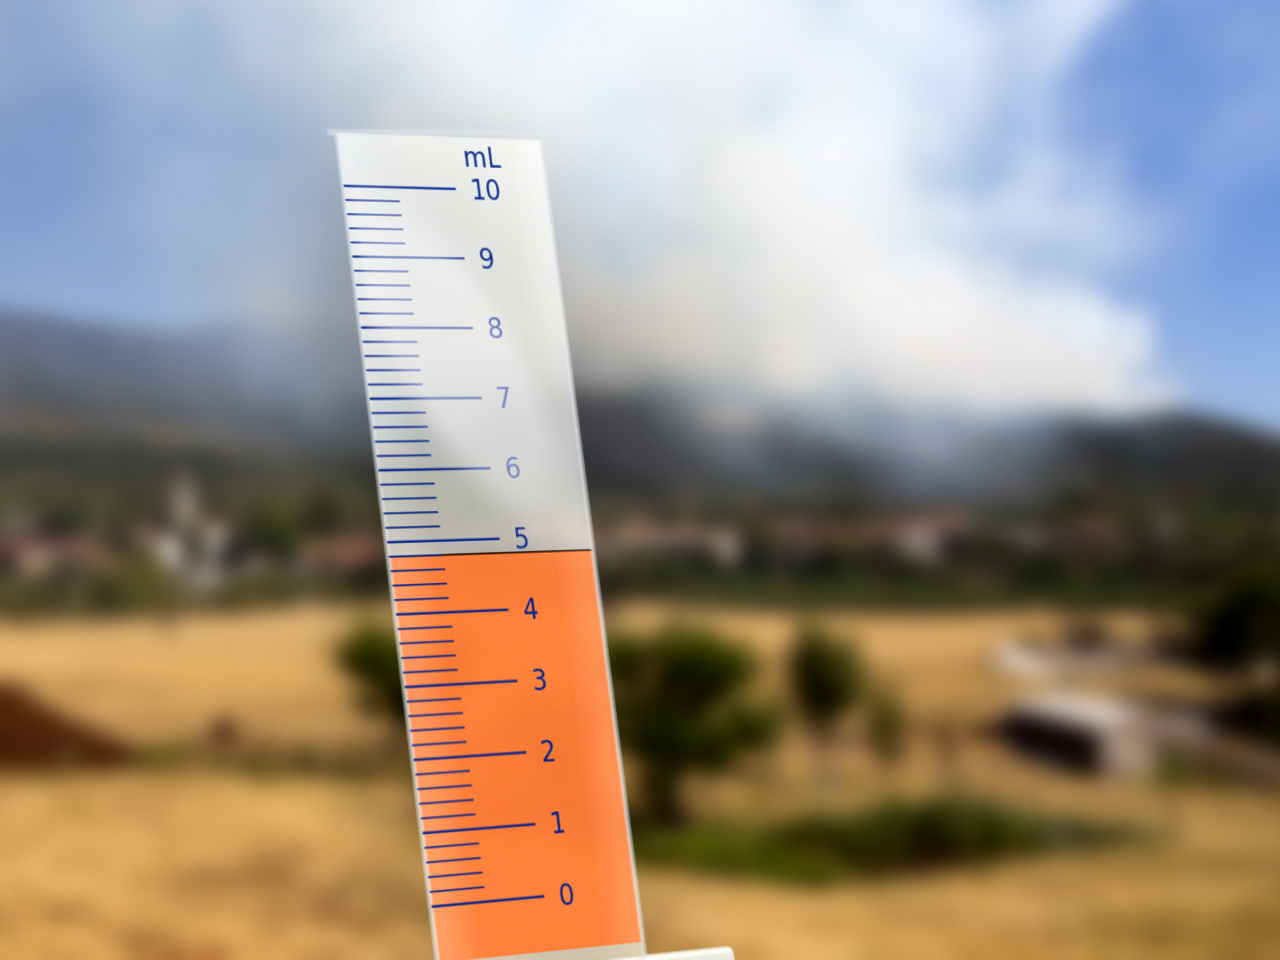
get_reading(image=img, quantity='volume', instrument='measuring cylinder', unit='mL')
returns 4.8 mL
